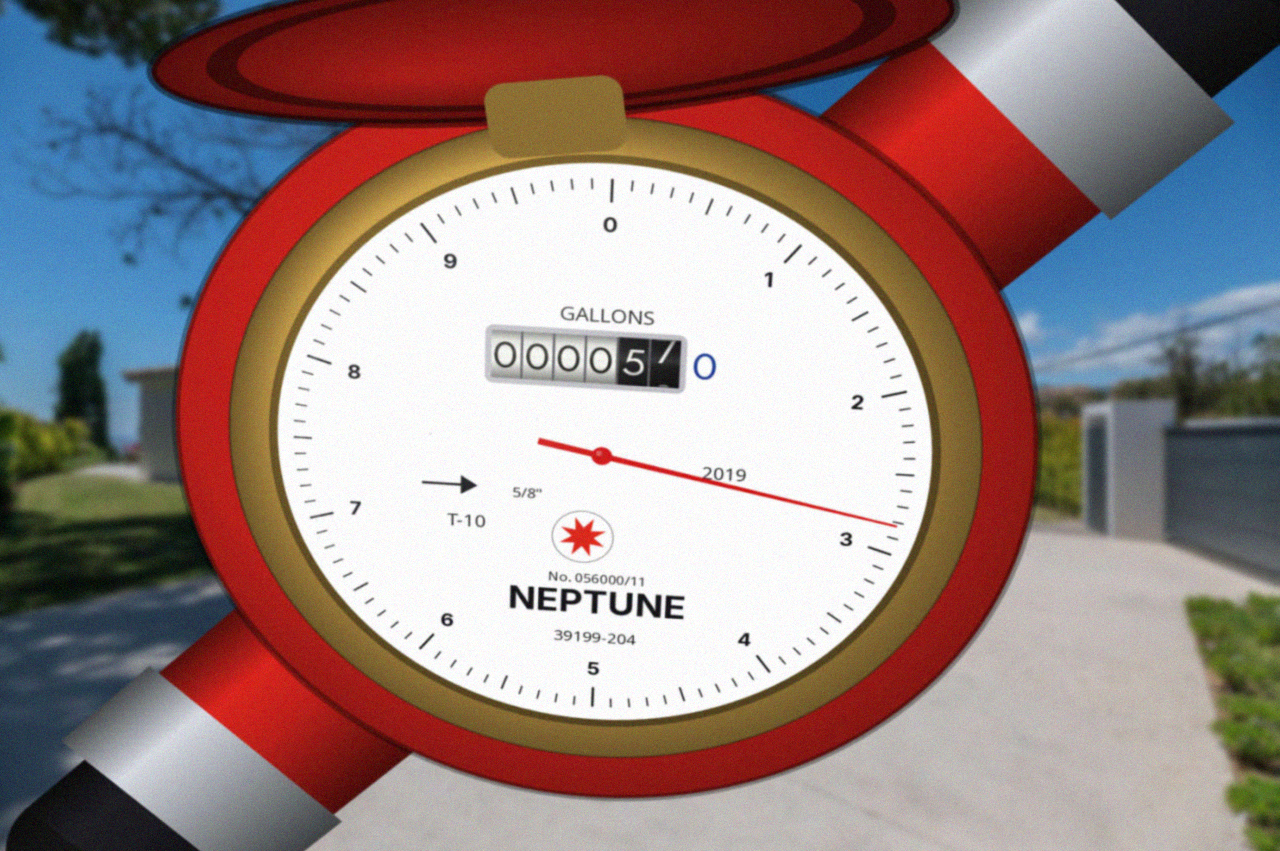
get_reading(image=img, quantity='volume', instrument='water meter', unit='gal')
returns 572.8 gal
